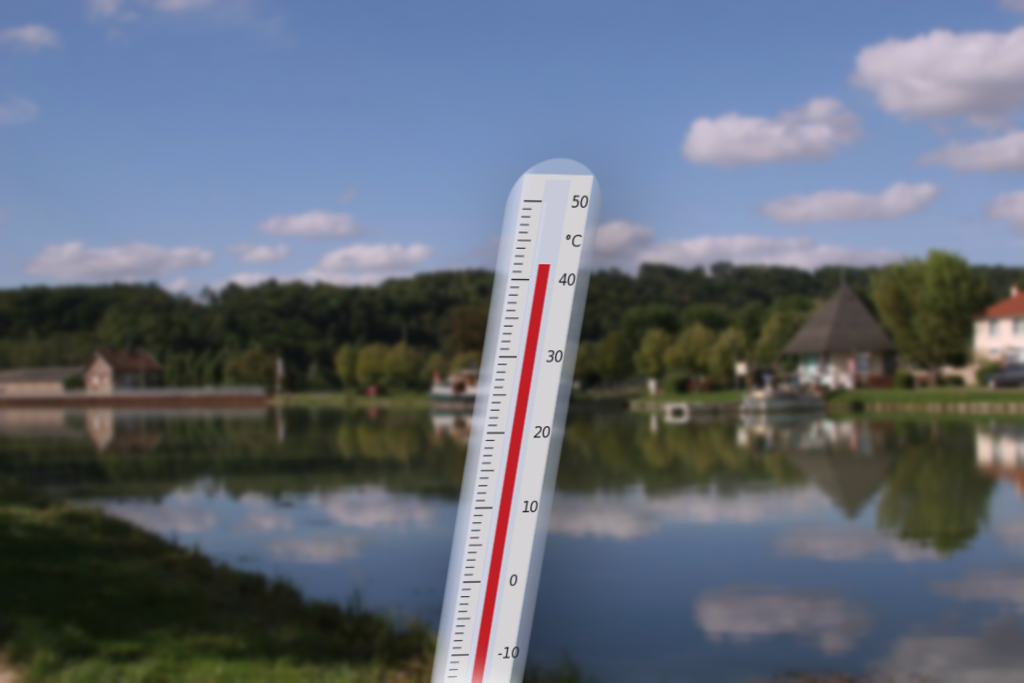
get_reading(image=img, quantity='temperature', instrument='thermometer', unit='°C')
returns 42 °C
